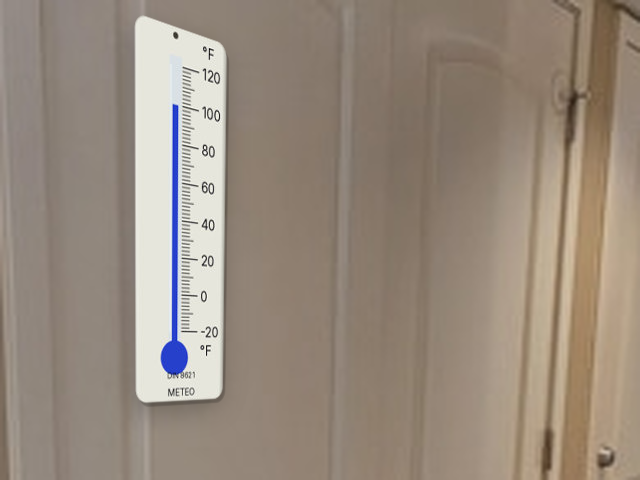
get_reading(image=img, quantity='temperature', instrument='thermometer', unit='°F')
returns 100 °F
